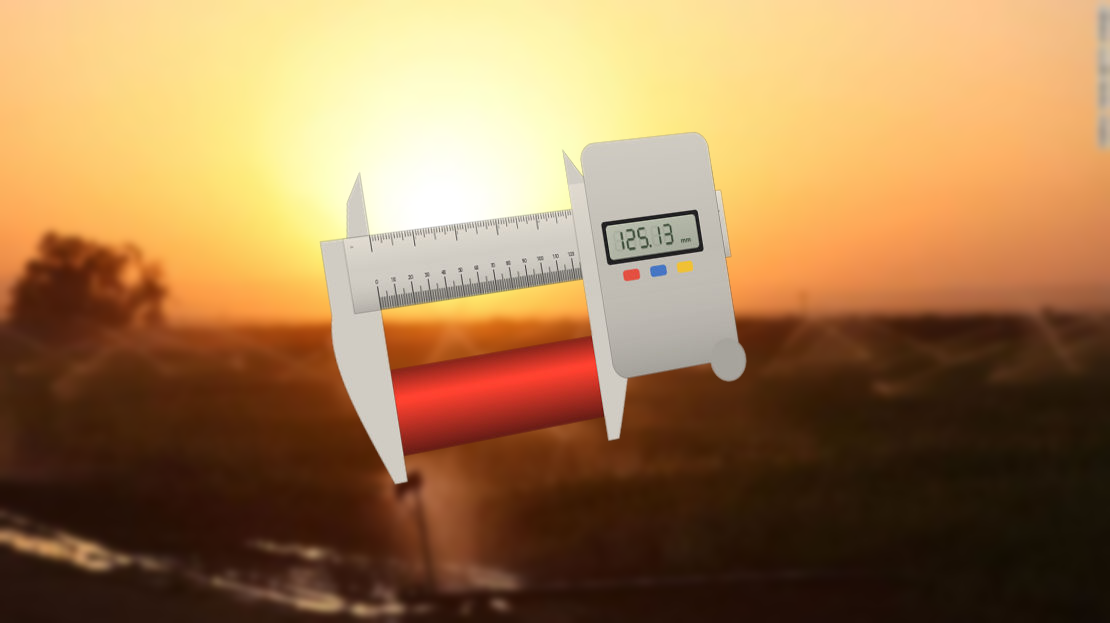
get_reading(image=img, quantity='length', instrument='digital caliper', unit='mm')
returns 125.13 mm
